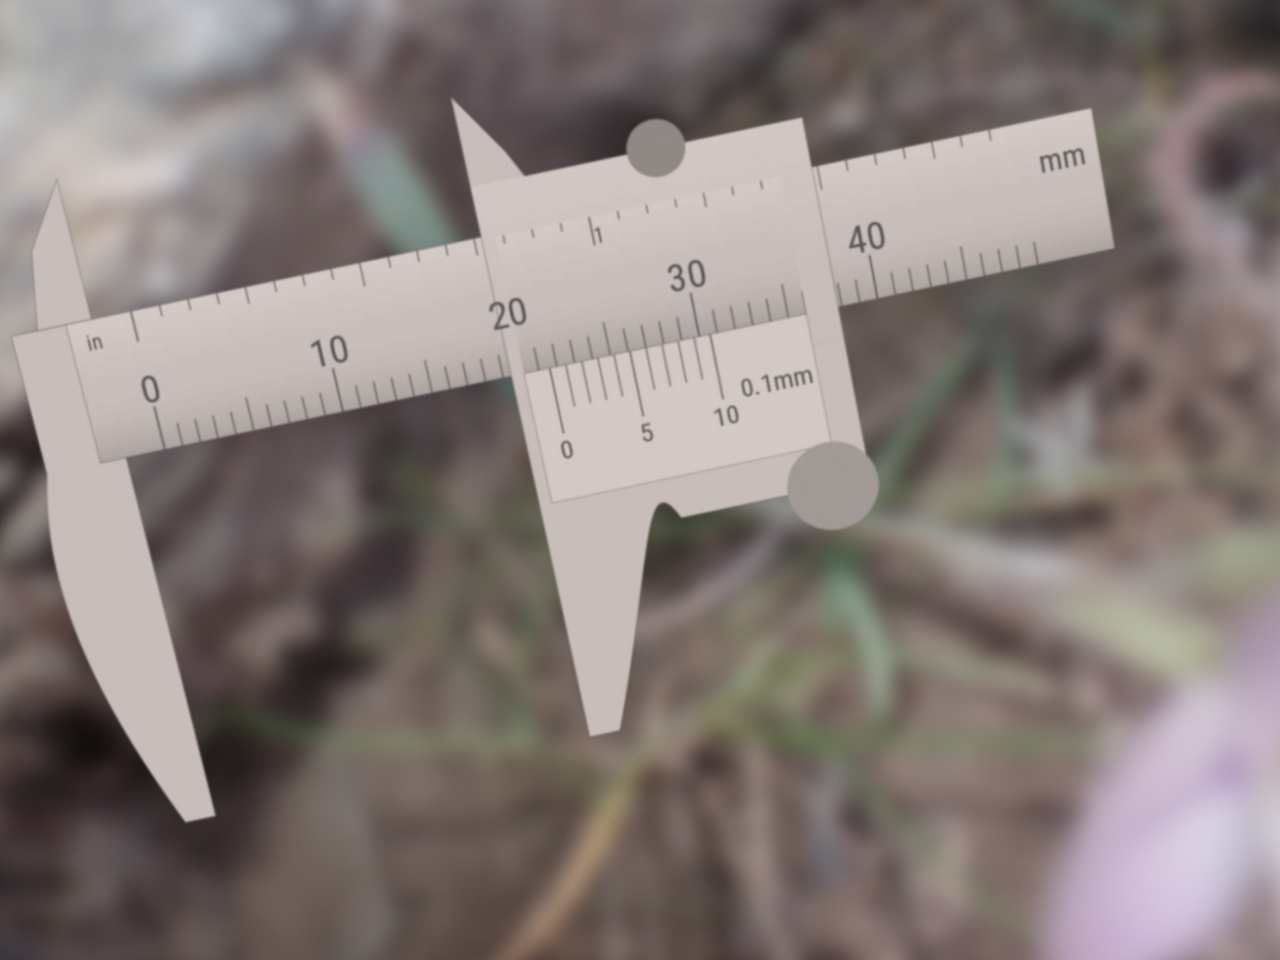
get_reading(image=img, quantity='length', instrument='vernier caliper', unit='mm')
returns 21.6 mm
